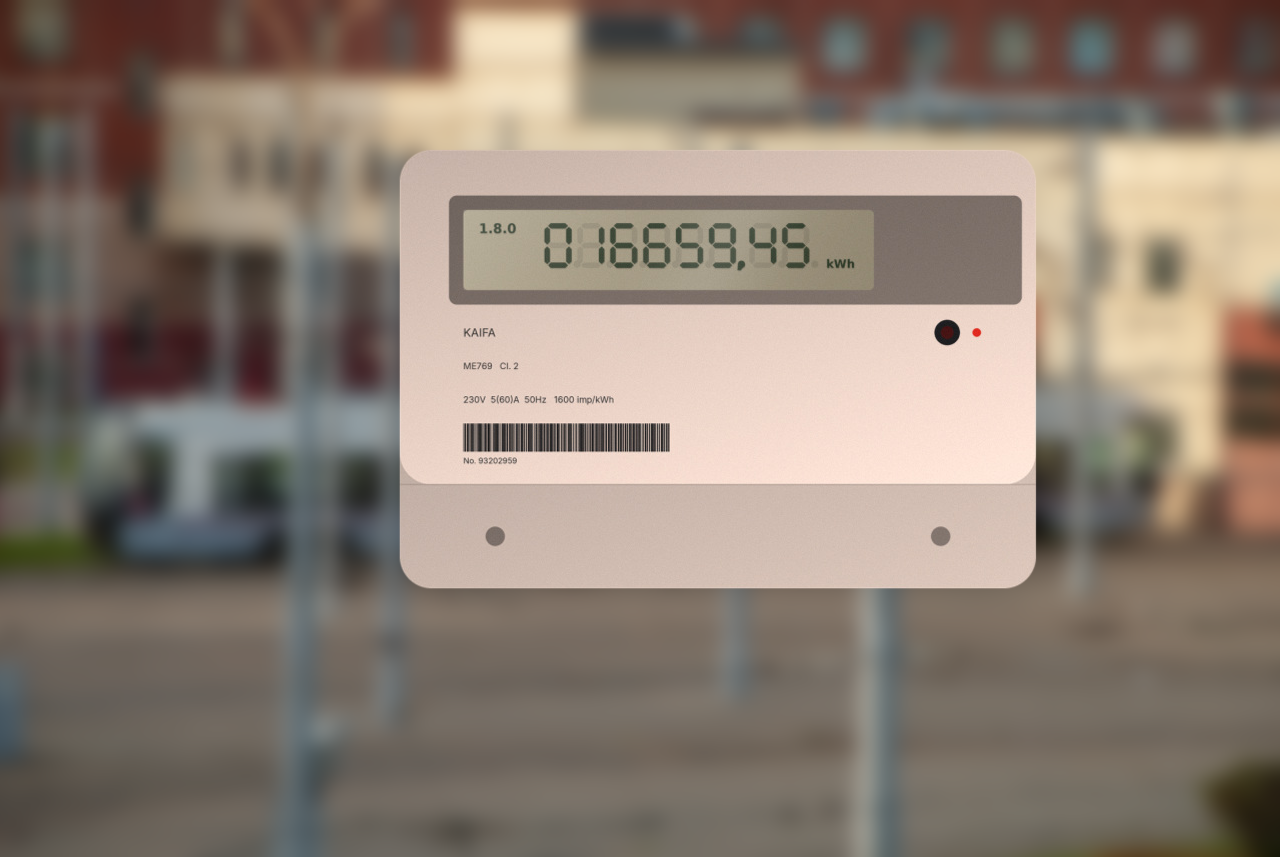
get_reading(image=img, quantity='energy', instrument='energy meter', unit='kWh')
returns 16659.45 kWh
